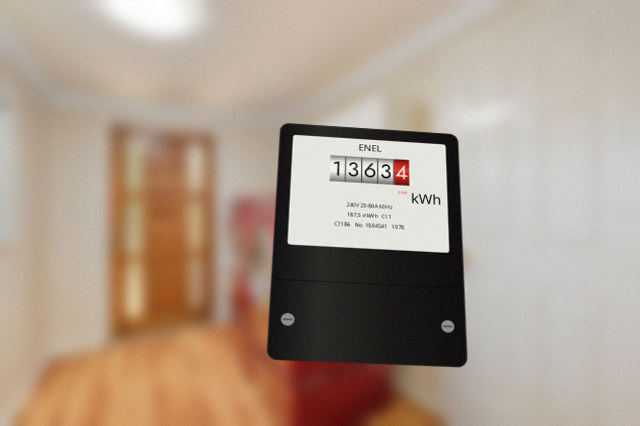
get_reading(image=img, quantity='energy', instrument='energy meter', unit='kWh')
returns 1363.4 kWh
